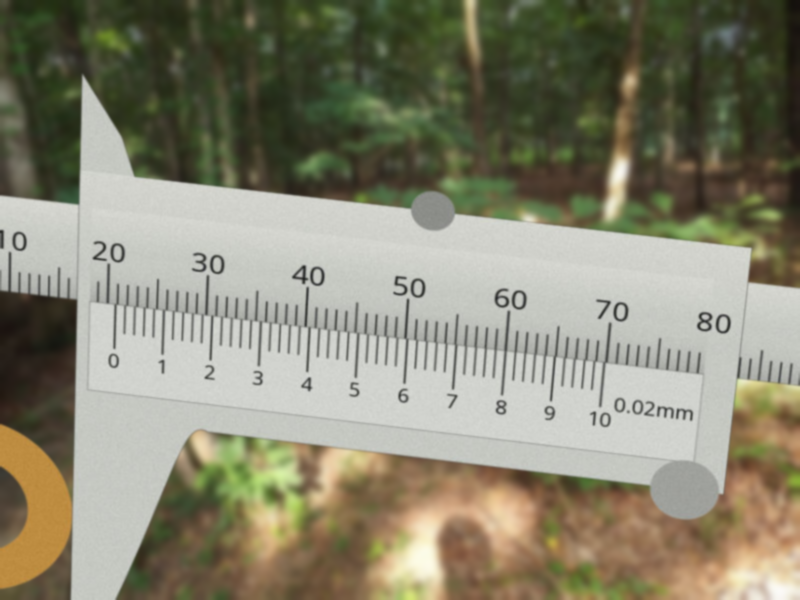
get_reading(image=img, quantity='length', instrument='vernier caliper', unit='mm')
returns 20.8 mm
